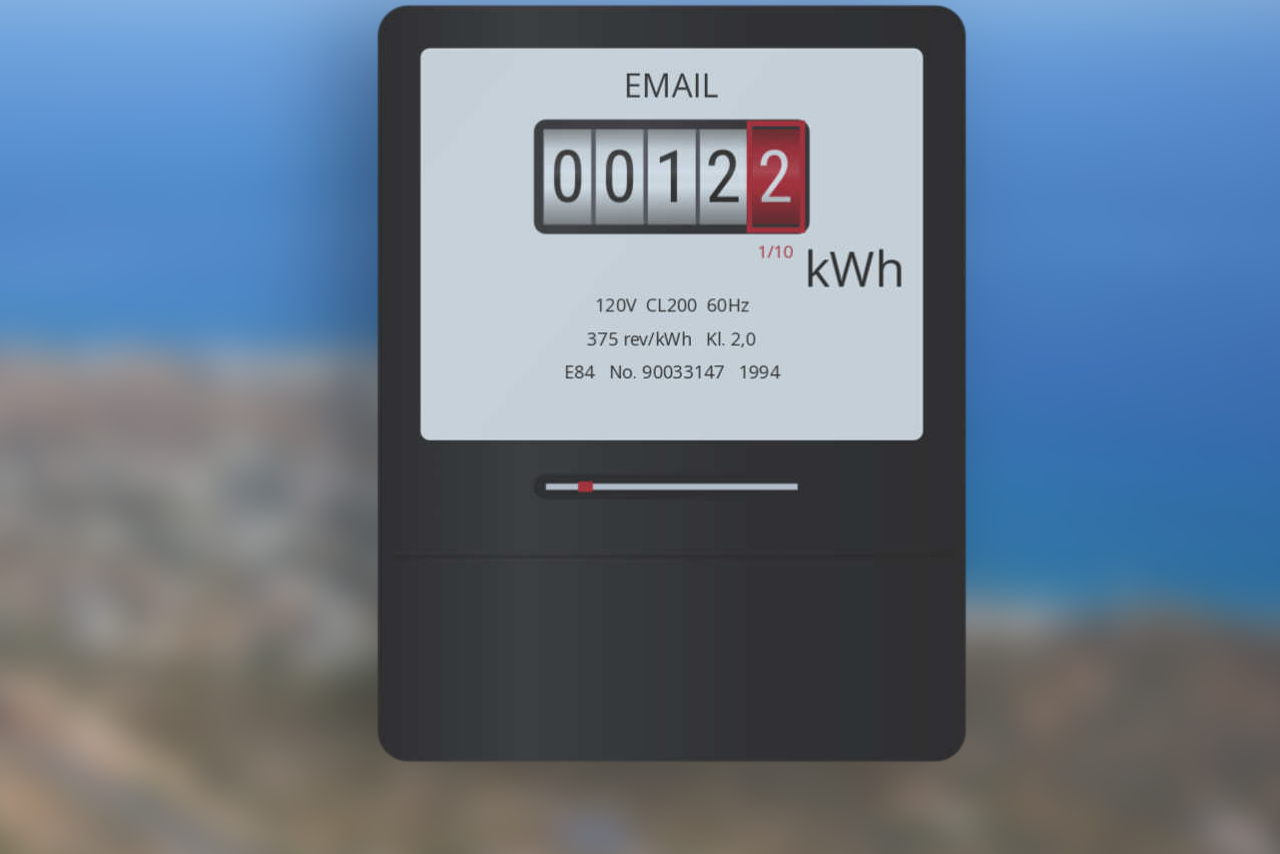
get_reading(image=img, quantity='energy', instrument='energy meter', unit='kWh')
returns 12.2 kWh
